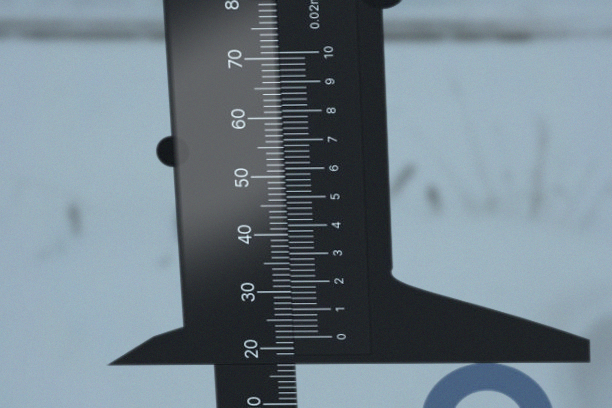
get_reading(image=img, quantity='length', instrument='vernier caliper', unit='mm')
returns 22.0 mm
